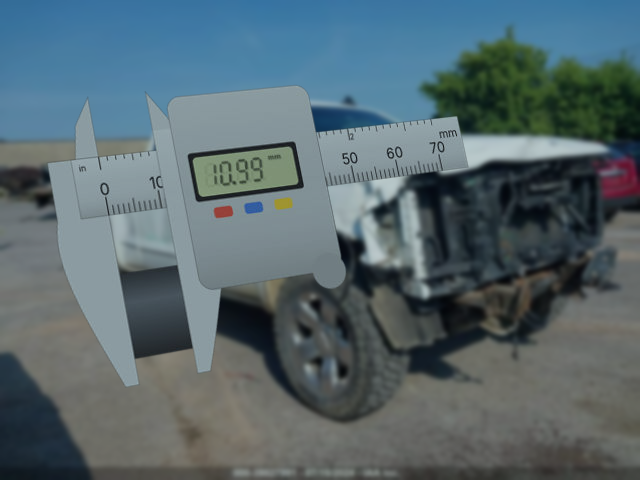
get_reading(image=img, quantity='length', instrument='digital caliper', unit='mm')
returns 10.99 mm
